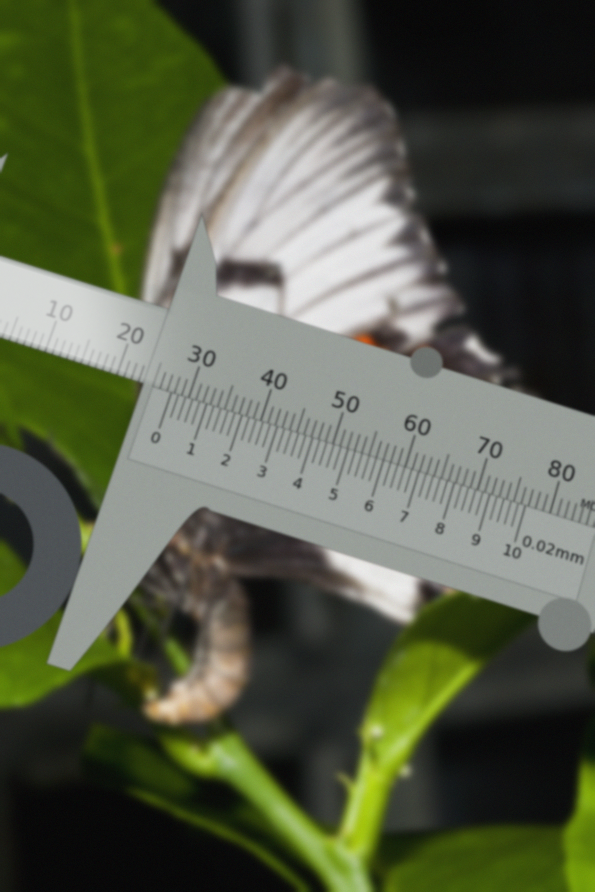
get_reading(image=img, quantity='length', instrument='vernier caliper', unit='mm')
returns 27.6 mm
